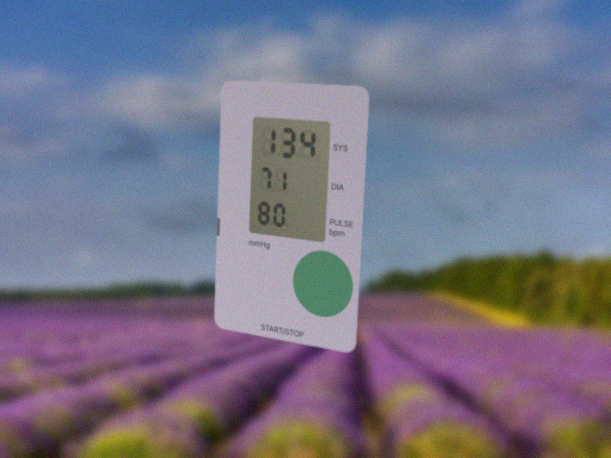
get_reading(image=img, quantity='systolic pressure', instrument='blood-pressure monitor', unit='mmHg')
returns 134 mmHg
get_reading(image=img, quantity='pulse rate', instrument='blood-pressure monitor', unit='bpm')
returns 80 bpm
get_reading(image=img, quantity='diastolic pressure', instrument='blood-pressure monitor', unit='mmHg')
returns 71 mmHg
